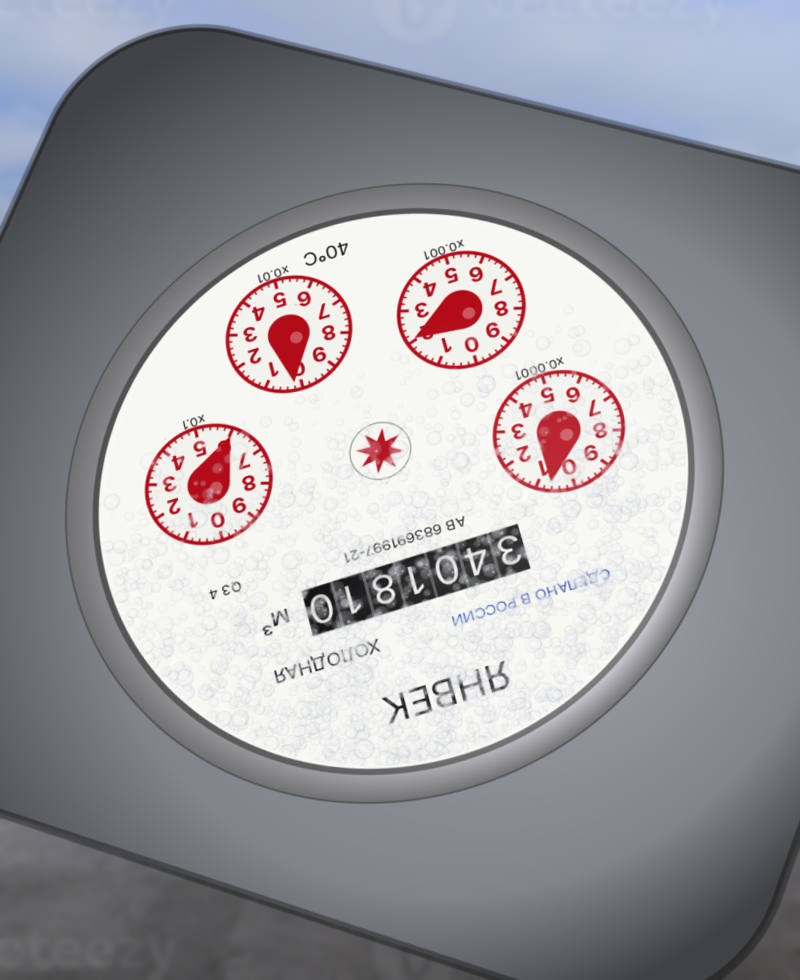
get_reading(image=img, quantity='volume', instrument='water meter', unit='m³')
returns 3401810.6020 m³
